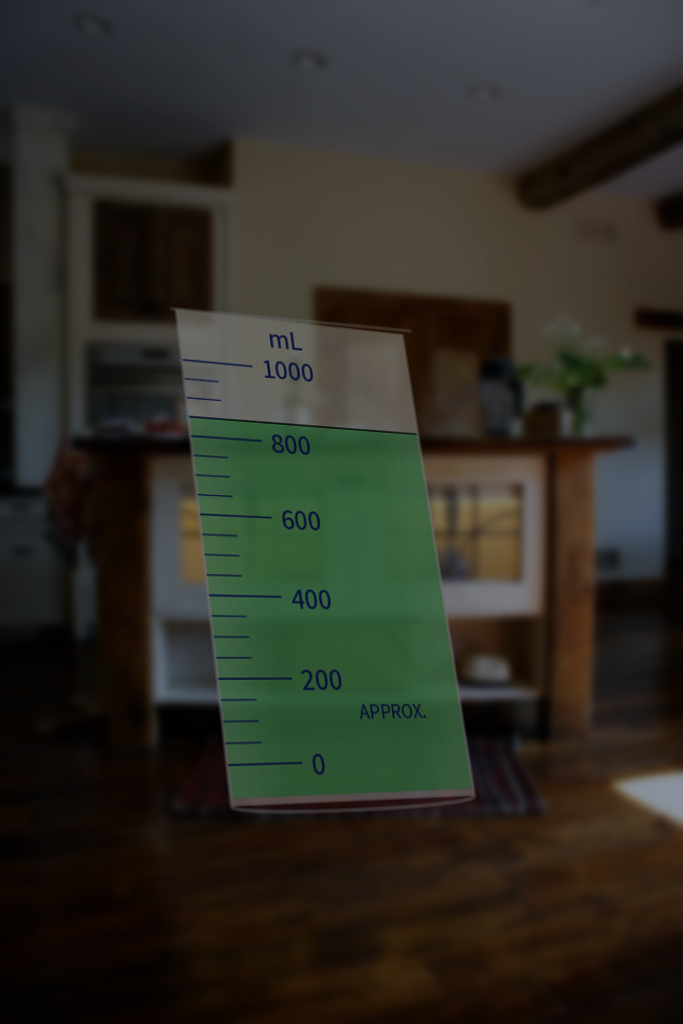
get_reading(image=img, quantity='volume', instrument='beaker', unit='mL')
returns 850 mL
